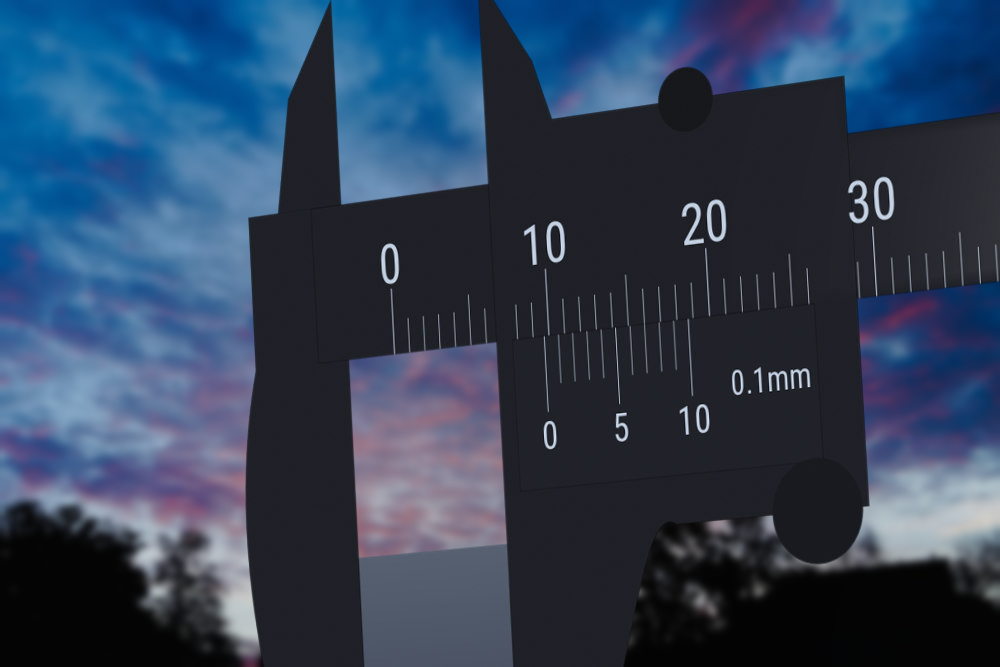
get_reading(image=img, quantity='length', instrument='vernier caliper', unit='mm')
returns 9.7 mm
